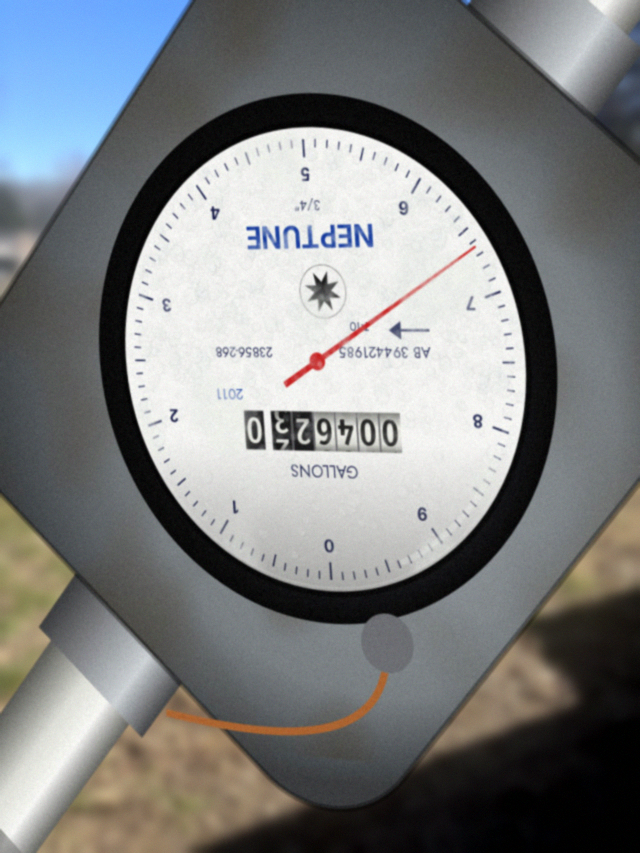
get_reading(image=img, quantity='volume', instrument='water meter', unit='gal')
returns 46226.6 gal
